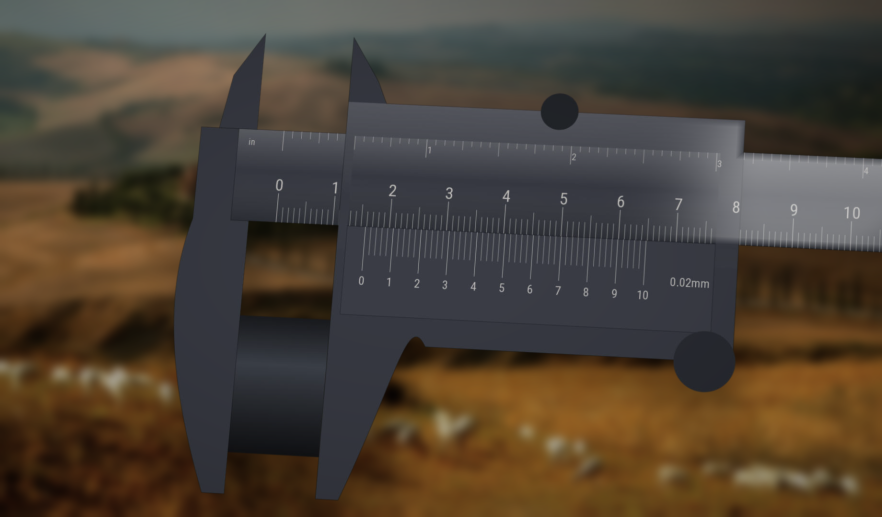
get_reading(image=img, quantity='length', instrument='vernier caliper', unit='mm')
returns 15.8 mm
